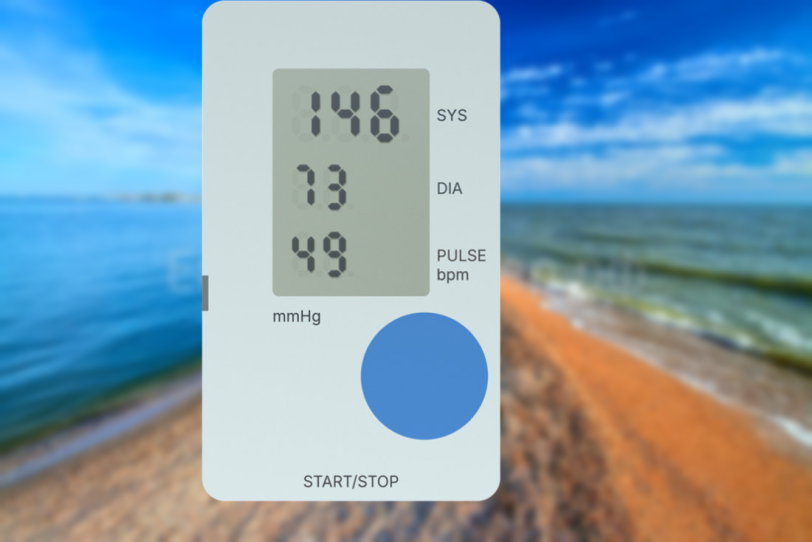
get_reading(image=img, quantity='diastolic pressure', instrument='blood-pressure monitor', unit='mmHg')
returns 73 mmHg
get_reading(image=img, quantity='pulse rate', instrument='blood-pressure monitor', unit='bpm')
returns 49 bpm
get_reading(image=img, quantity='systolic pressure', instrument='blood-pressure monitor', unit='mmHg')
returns 146 mmHg
